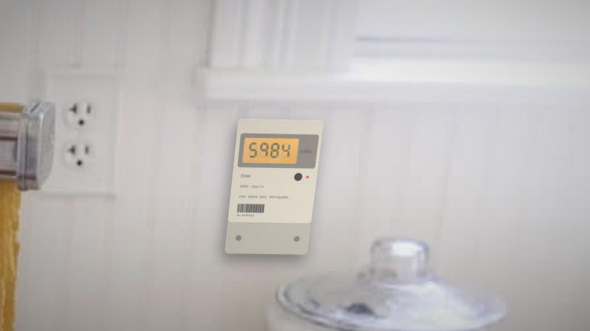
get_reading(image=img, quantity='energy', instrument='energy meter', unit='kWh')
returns 5984 kWh
